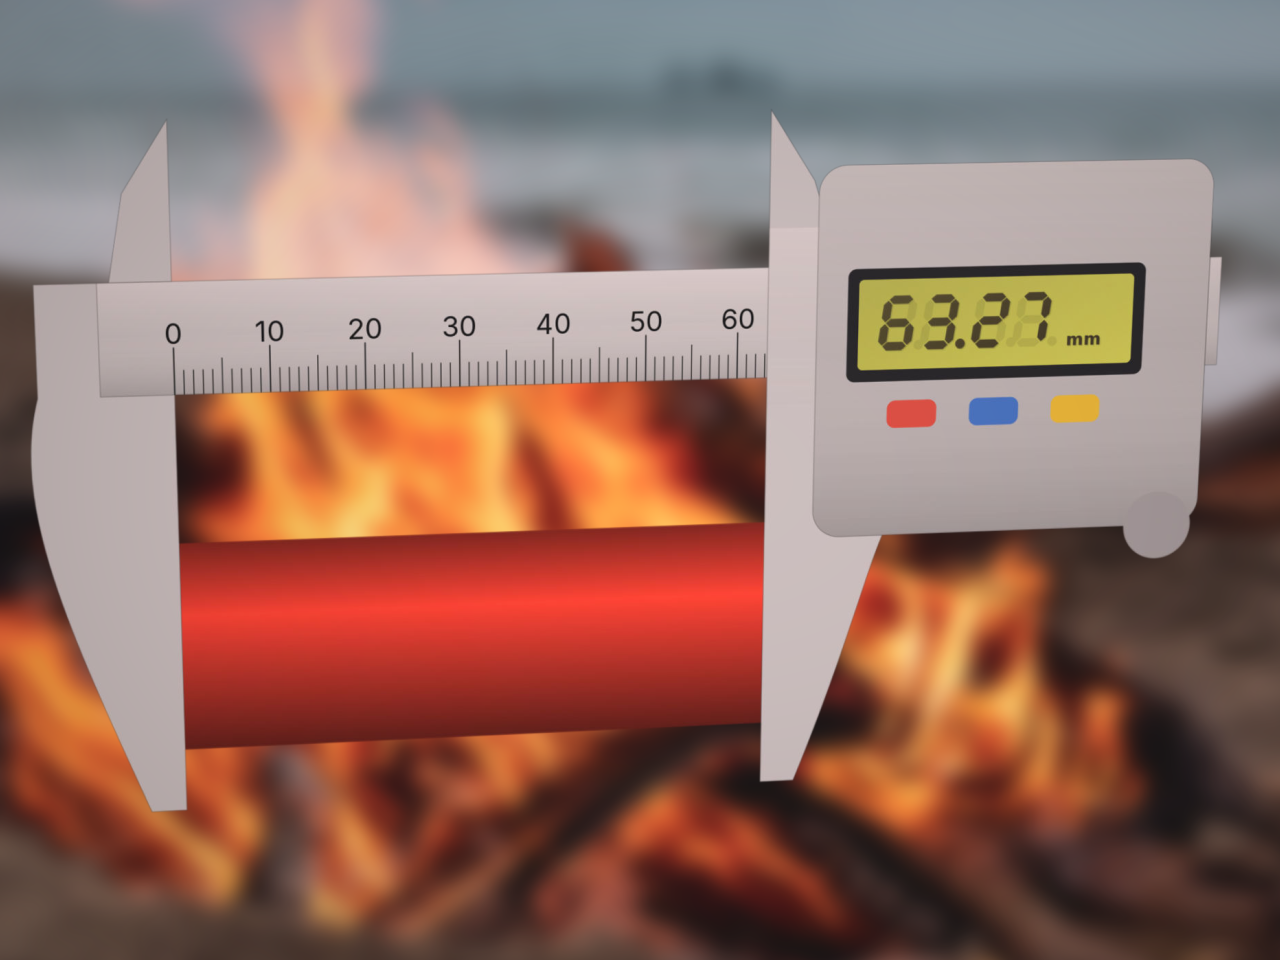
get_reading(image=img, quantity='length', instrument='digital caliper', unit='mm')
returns 63.27 mm
